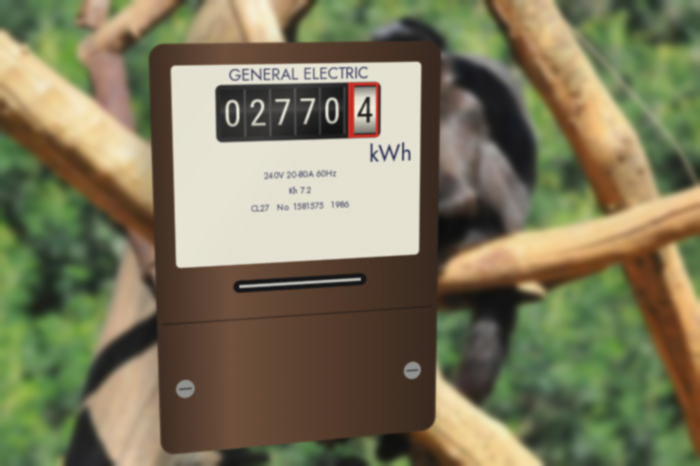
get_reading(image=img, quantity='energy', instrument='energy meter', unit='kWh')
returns 2770.4 kWh
